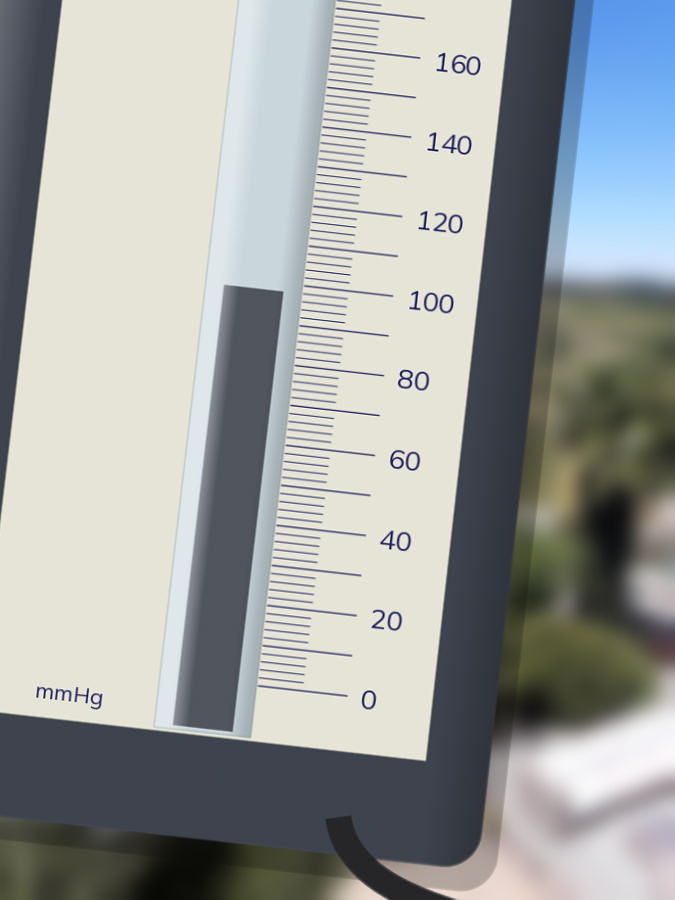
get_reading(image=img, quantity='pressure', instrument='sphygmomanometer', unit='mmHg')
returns 98 mmHg
